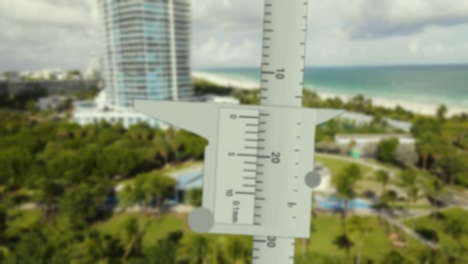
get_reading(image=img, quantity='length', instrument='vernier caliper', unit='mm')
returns 15.4 mm
